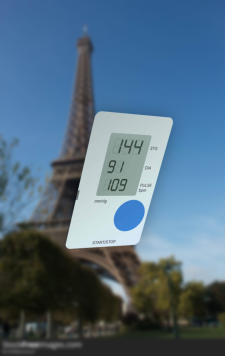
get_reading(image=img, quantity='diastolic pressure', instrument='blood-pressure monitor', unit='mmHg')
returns 91 mmHg
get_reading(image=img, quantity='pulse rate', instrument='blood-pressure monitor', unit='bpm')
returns 109 bpm
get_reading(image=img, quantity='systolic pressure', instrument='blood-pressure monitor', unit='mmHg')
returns 144 mmHg
